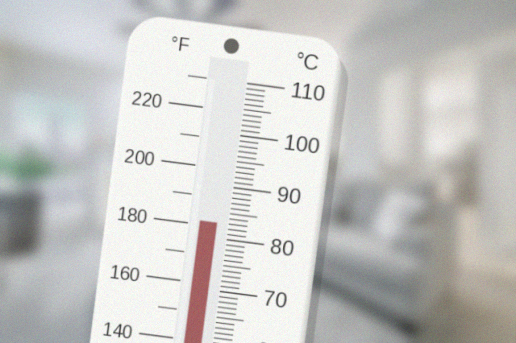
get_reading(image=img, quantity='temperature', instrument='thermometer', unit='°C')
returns 83 °C
